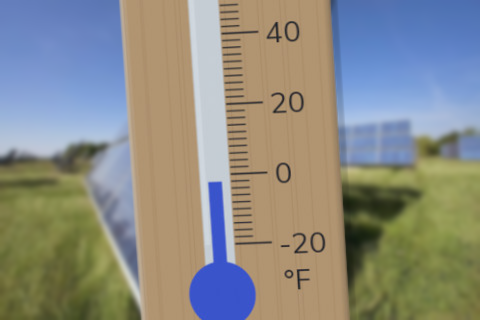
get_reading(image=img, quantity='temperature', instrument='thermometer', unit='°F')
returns -2 °F
